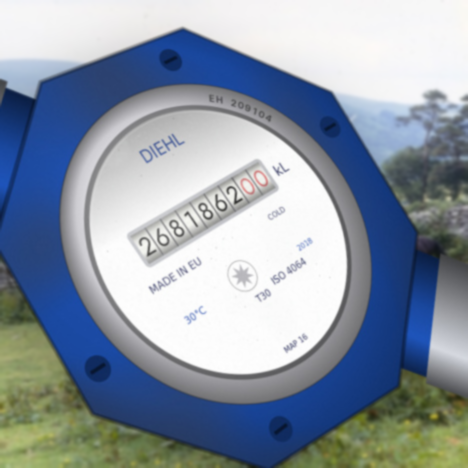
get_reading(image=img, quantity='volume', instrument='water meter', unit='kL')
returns 2681862.00 kL
